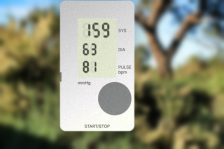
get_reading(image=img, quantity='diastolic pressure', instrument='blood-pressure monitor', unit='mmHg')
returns 63 mmHg
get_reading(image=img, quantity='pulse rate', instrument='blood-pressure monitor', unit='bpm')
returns 81 bpm
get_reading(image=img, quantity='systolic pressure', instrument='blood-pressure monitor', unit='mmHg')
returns 159 mmHg
